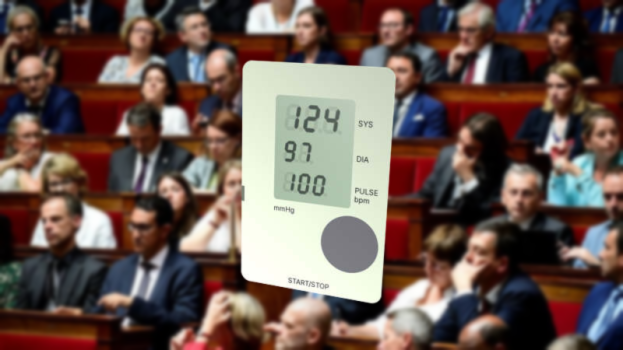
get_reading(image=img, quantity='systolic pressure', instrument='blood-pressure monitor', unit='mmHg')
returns 124 mmHg
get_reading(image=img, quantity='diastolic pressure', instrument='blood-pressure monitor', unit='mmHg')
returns 97 mmHg
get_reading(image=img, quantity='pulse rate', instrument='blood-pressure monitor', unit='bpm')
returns 100 bpm
